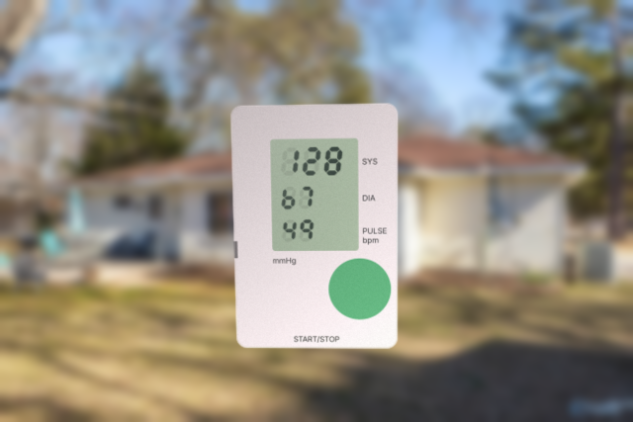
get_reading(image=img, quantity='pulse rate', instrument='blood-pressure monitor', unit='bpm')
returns 49 bpm
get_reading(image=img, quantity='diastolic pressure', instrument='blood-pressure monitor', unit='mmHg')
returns 67 mmHg
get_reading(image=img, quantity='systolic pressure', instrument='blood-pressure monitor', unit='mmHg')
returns 128 mmHg
